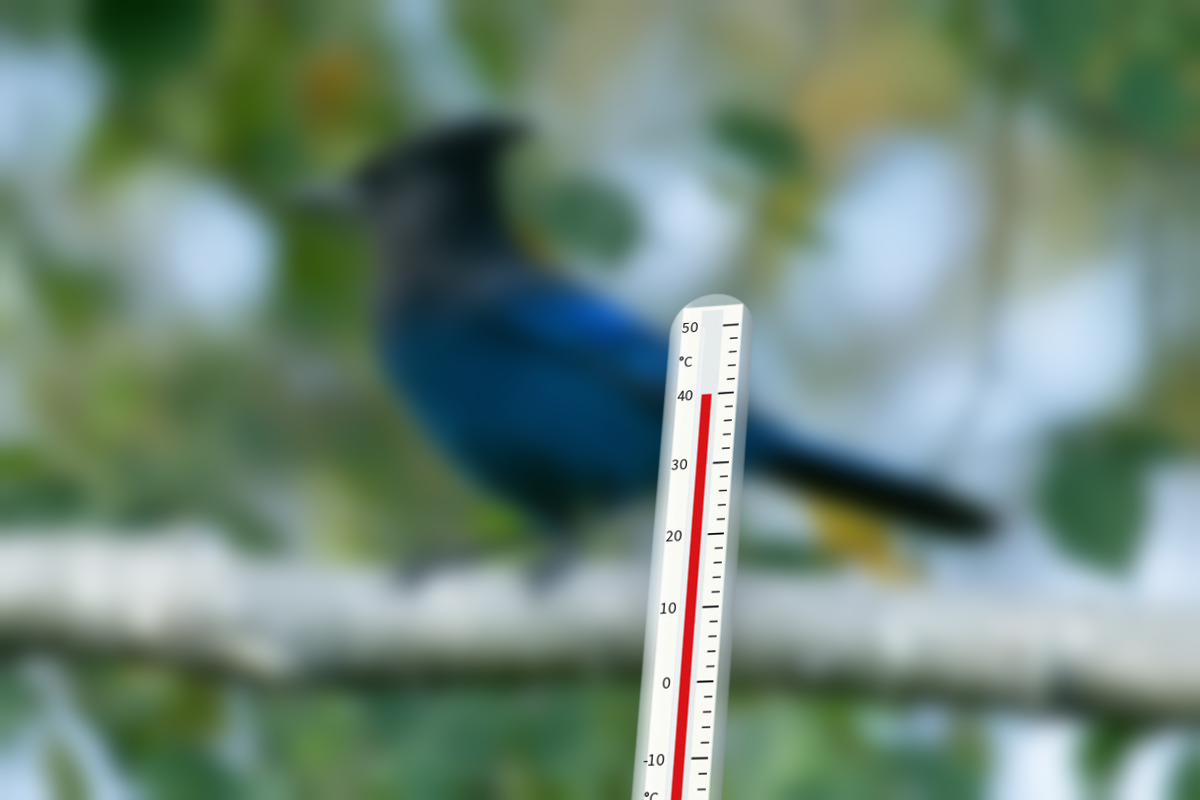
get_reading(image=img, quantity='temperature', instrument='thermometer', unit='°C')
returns 40 °C
